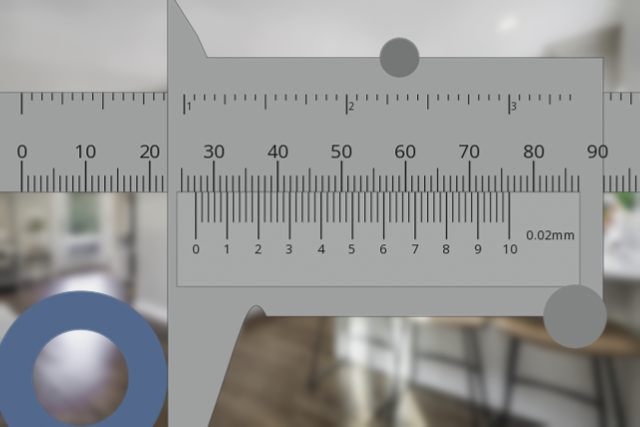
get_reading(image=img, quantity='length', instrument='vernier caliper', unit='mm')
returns 27.2 mm
